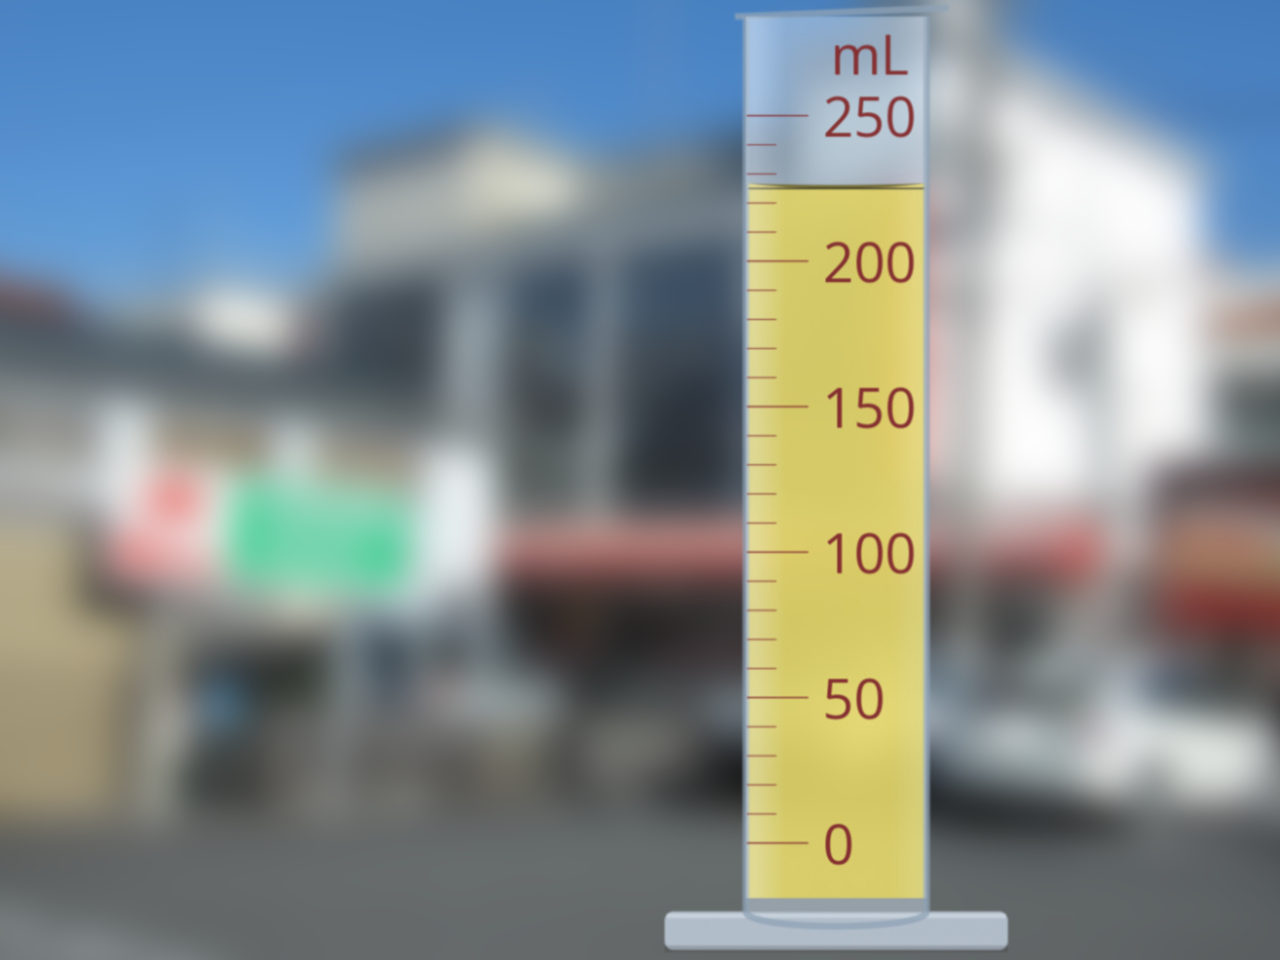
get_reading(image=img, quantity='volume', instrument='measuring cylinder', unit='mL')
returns 225 mL
